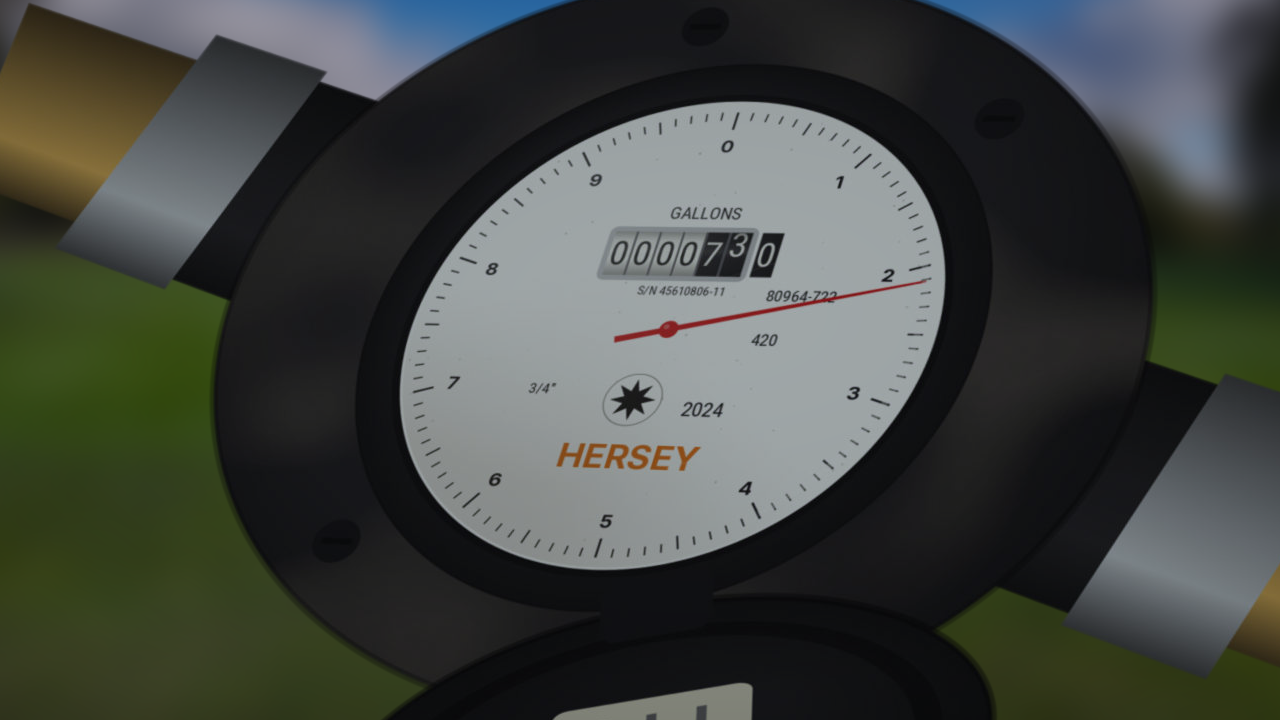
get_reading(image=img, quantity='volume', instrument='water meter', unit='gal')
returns 732.1 gal
